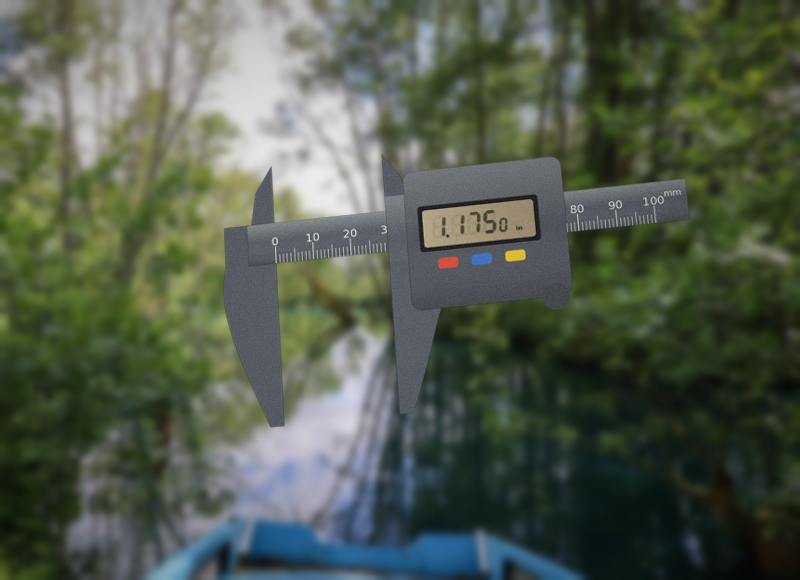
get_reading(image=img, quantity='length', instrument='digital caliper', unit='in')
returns 1.1750 in
